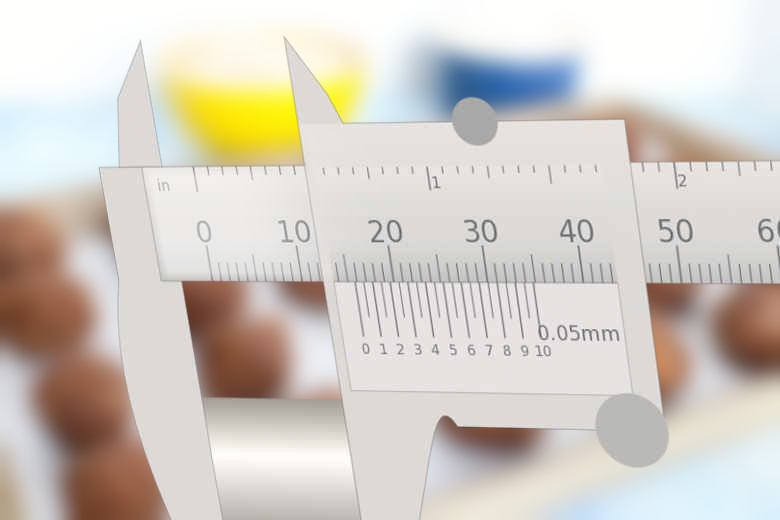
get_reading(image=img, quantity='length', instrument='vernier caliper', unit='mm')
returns 15.8 mm
